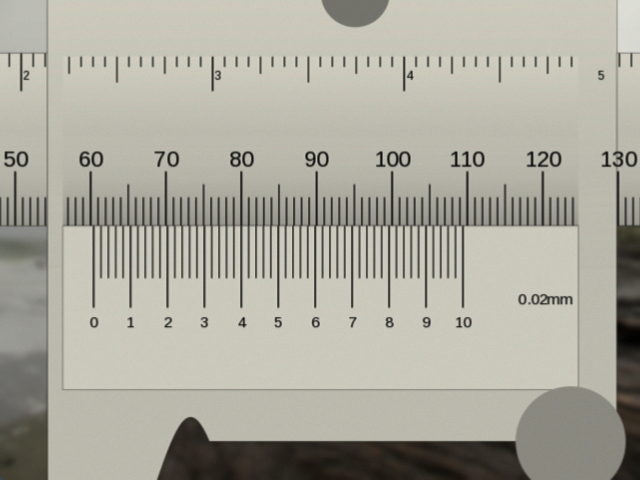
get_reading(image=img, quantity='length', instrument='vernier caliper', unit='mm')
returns 60.4 mm
